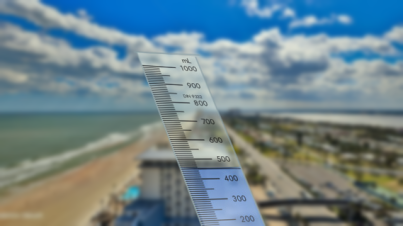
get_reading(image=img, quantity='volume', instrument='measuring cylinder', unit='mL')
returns 450 mL
